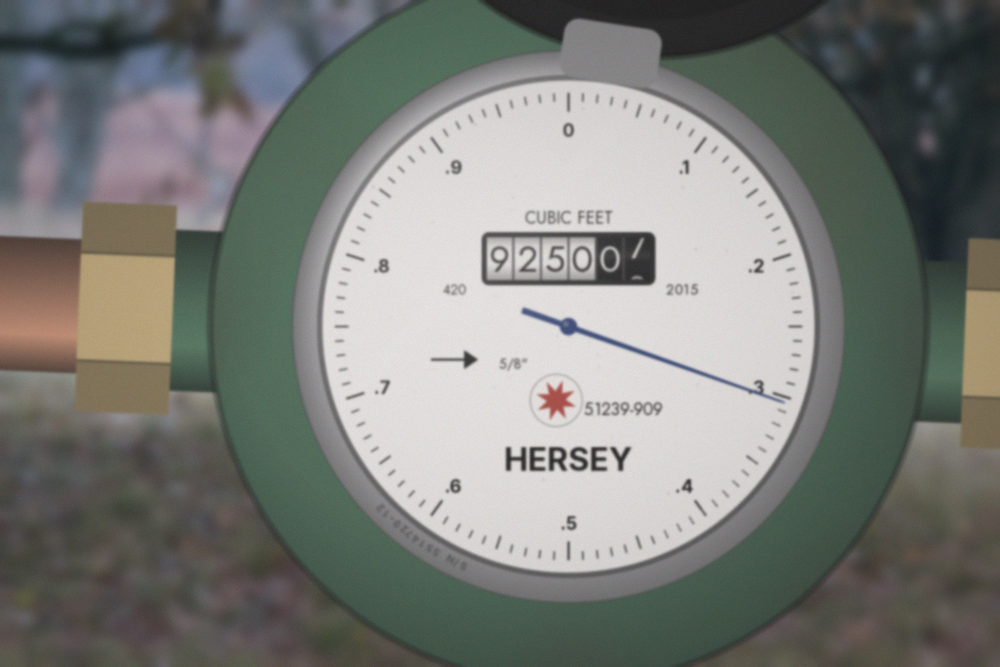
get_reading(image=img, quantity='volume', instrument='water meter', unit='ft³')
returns 925007.30 ft³
